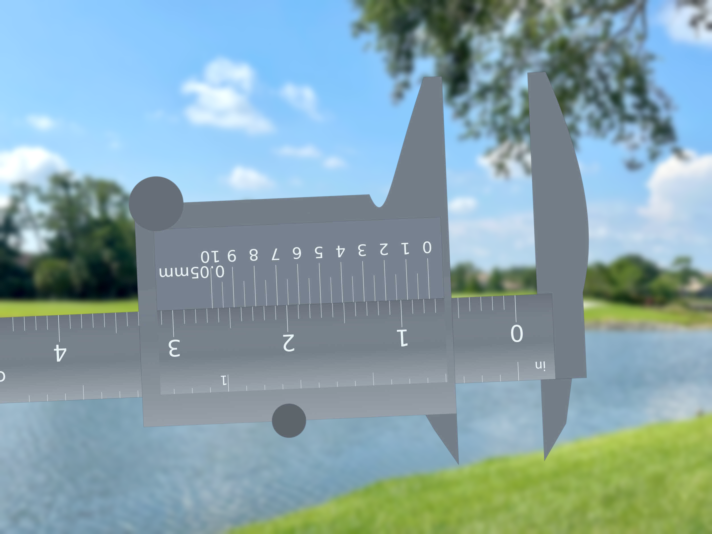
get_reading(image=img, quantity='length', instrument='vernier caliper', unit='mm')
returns 7.5 mm
